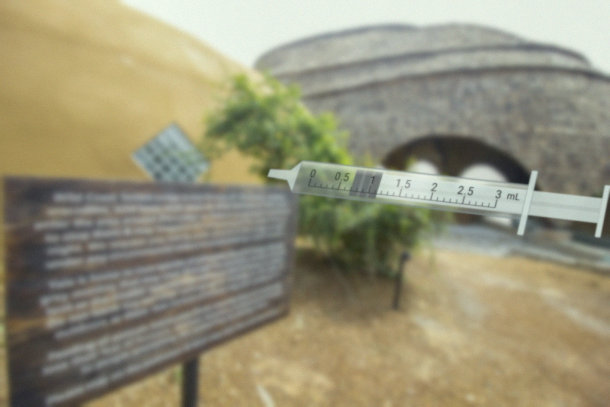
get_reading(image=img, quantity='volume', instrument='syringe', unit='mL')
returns 0.7 mL
